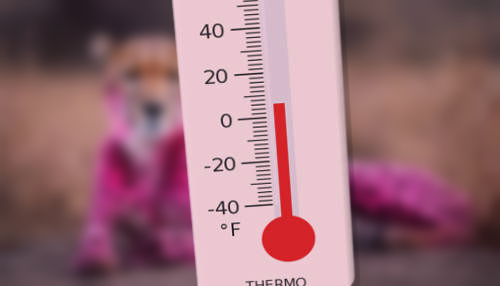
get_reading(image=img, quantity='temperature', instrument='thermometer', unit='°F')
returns 6 °F
